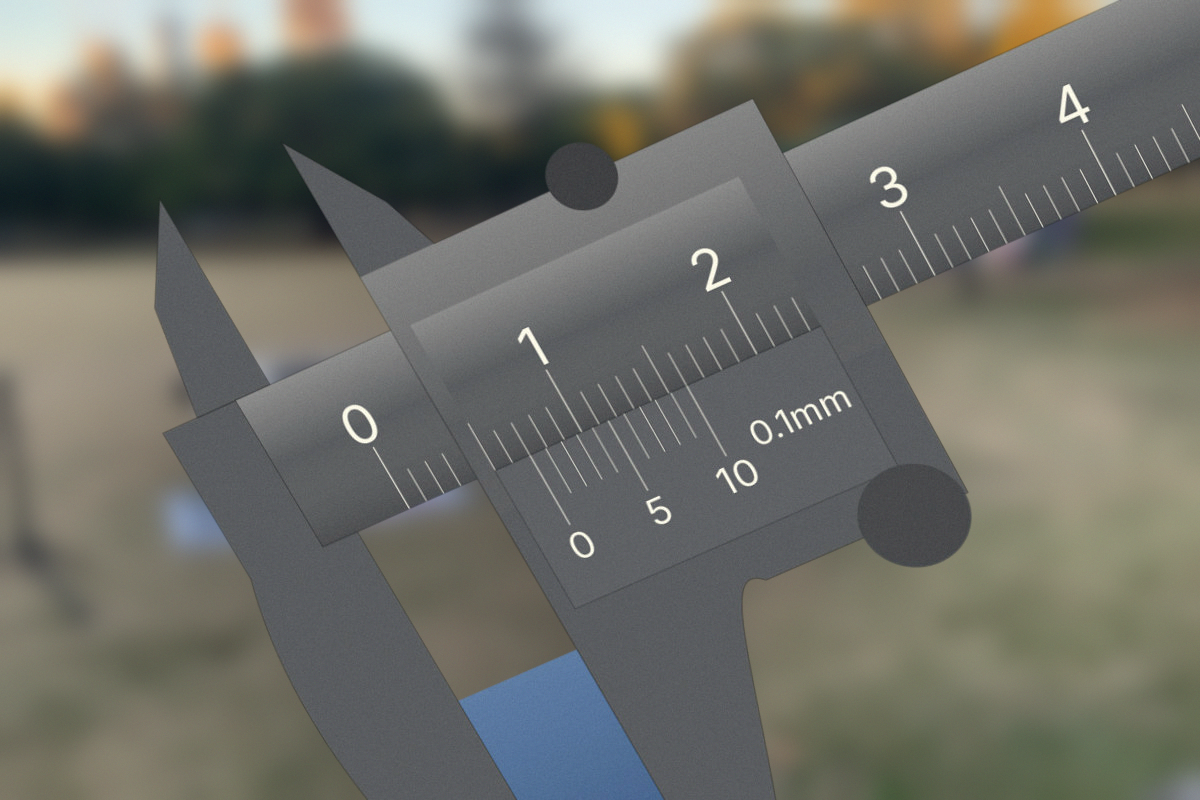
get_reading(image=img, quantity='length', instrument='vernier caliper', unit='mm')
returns 7.0 mm
